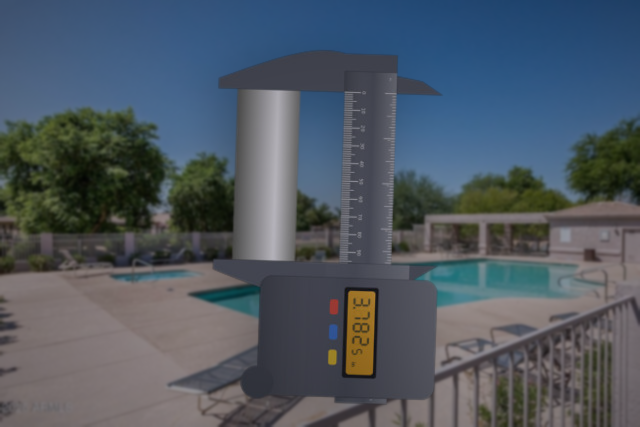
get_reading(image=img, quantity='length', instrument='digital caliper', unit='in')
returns 3.7825 in
